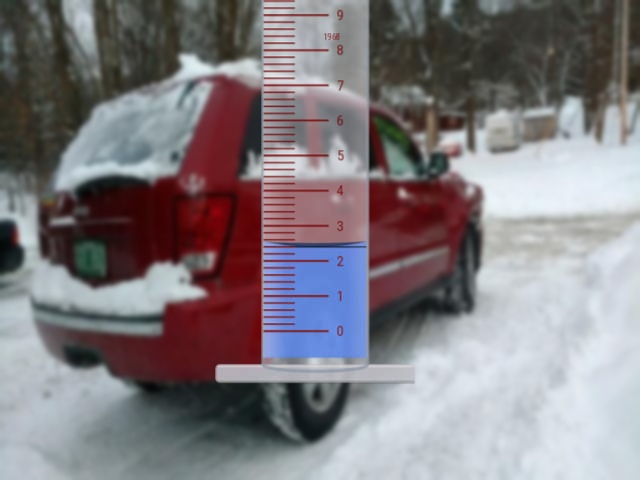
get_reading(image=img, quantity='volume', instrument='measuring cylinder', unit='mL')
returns 2.4 mL
